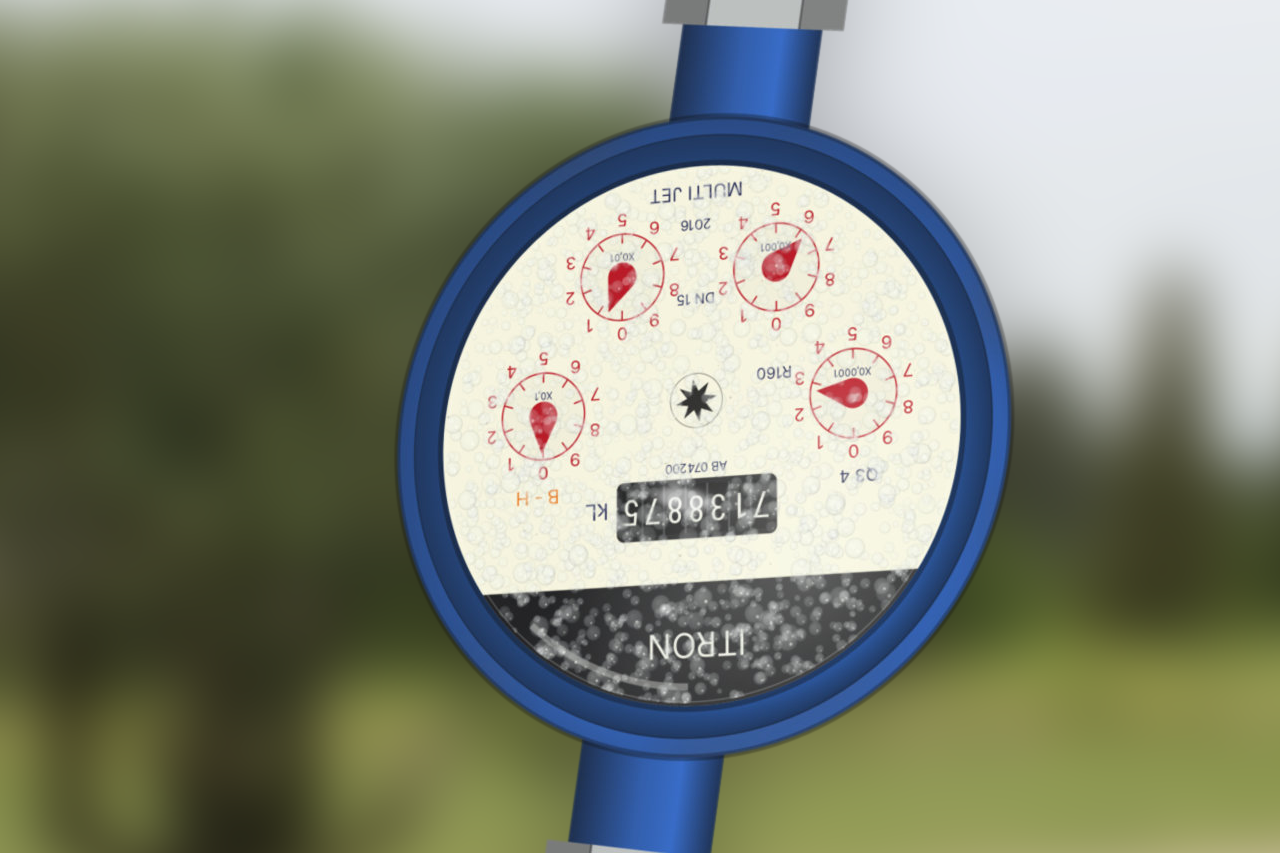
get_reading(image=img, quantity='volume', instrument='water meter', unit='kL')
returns 7138875.0062 kL
